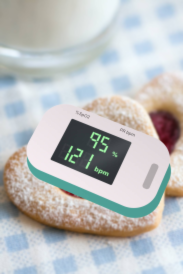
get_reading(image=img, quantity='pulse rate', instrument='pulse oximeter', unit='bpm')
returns 121 bpm
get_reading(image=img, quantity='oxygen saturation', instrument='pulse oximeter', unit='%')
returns 95 %
